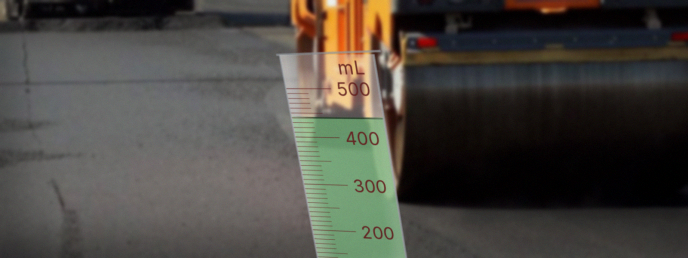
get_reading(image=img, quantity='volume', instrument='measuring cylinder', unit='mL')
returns 440 mL
